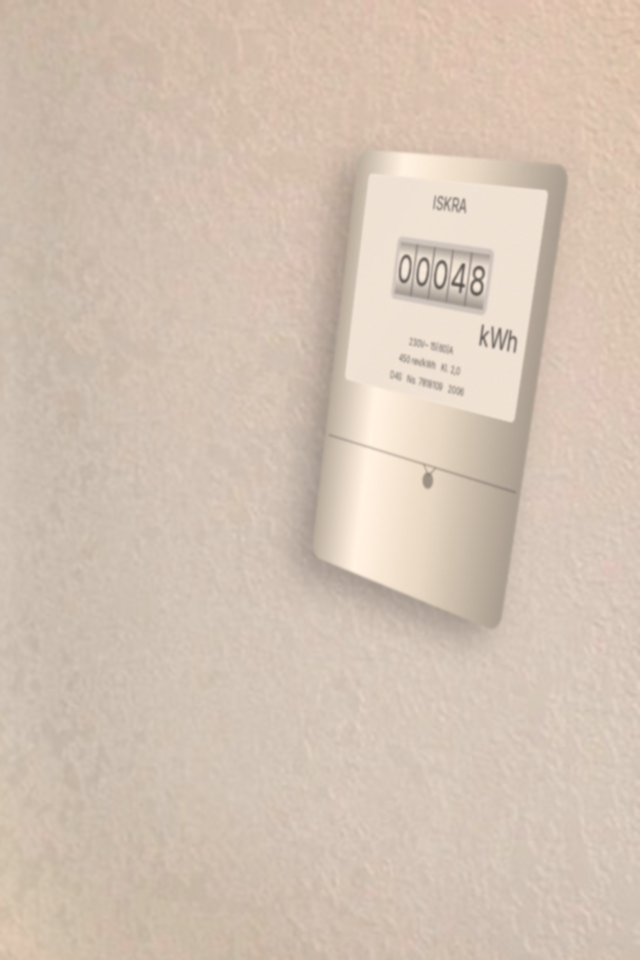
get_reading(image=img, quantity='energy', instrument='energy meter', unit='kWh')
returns 48 kWh
